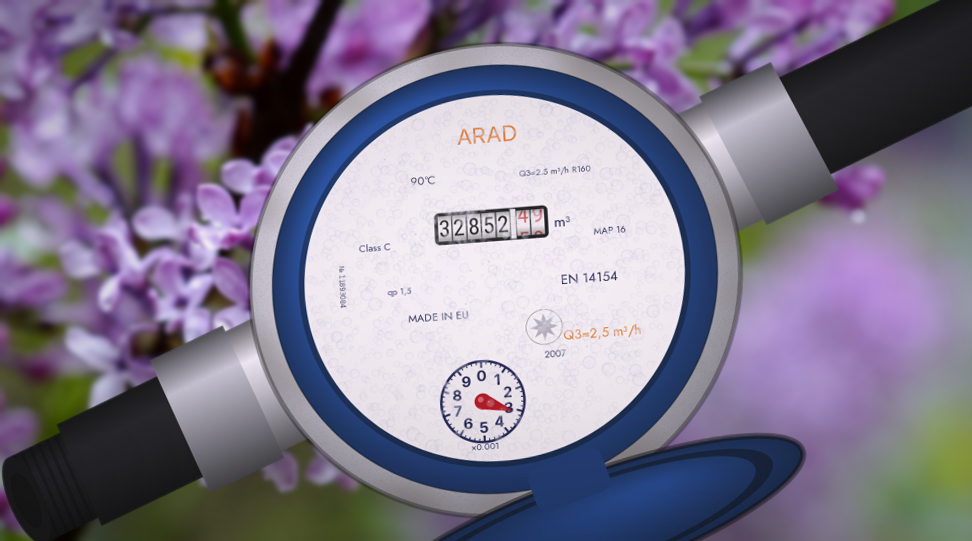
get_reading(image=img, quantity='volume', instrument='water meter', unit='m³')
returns 32852.493 m³
